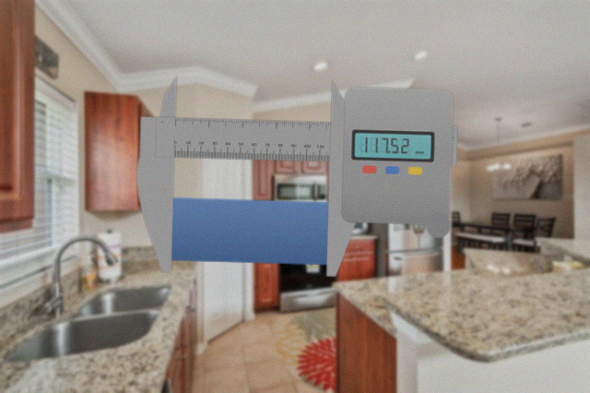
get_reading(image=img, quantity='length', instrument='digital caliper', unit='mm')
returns 117.52 mm
